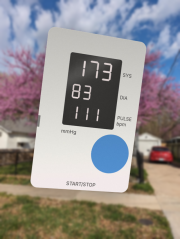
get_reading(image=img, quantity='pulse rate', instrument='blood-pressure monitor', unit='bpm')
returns 111 bpm
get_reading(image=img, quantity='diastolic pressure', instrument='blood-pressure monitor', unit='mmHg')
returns 83 mmHg
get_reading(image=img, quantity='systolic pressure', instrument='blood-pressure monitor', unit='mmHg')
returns 173 mmHg
